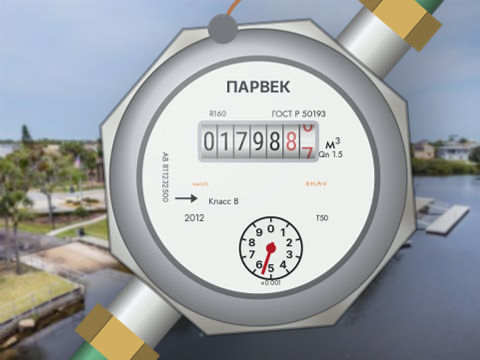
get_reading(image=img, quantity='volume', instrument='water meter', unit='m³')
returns 1798.865 m³
